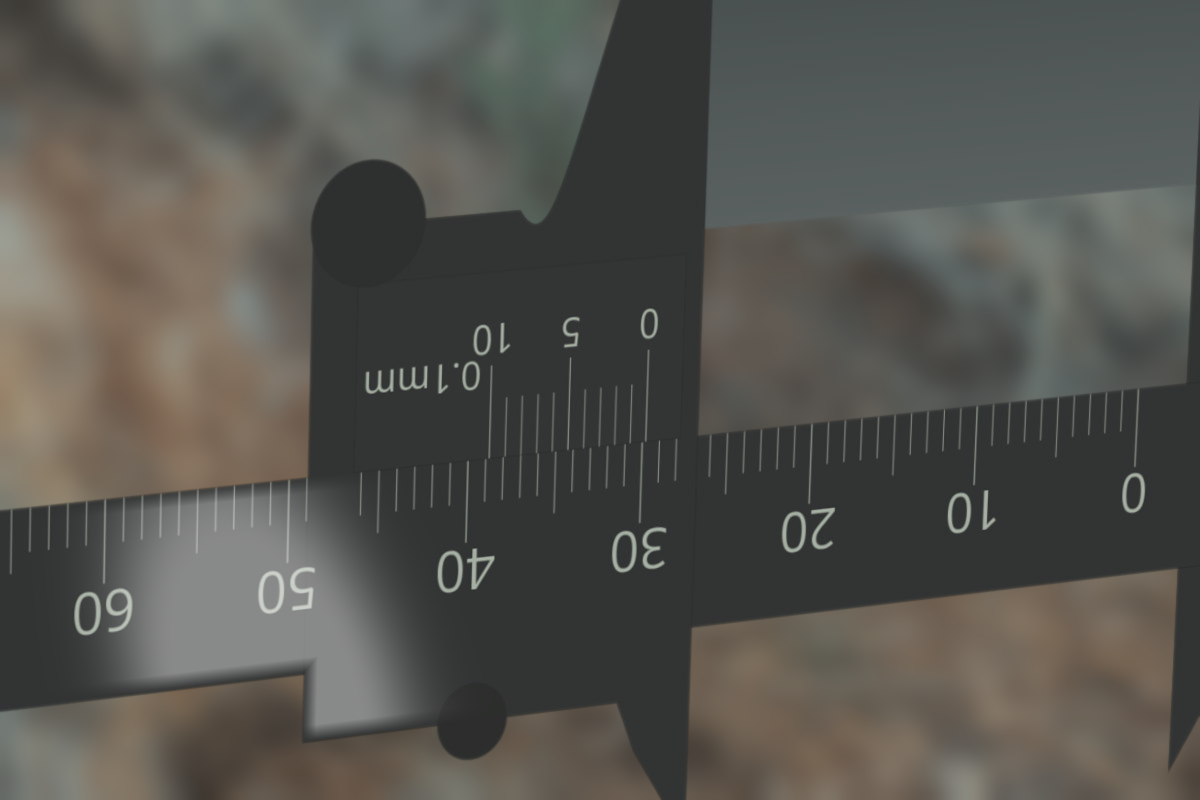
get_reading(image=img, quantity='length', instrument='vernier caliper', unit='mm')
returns 29.8 mm
